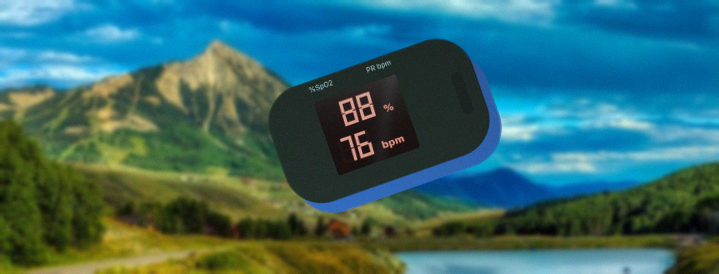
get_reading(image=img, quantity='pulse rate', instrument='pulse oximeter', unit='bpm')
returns 76 bpm
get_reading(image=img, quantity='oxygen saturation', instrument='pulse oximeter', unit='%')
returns 88 %
